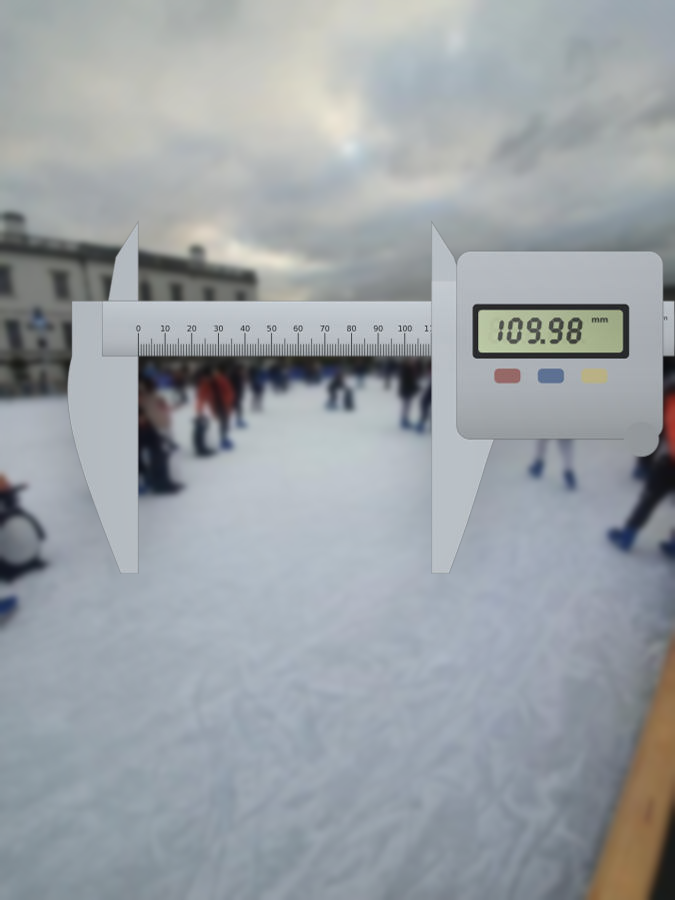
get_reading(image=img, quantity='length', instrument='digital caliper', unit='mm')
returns 109.98 mm
